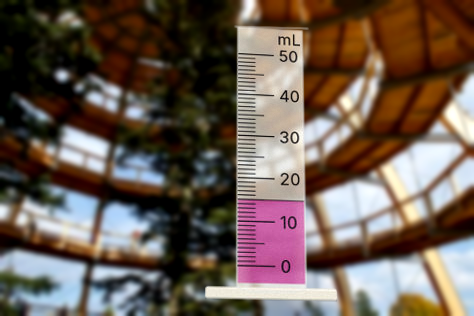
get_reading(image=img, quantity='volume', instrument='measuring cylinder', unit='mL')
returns 15 mL
